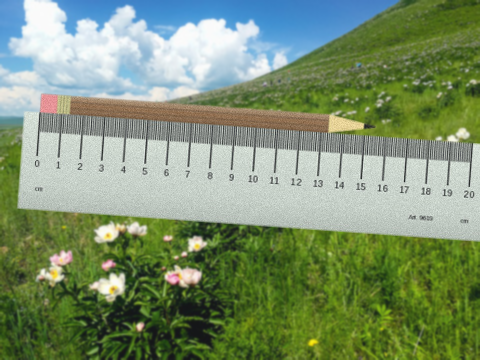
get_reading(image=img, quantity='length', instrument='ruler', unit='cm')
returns 15.5 cm
